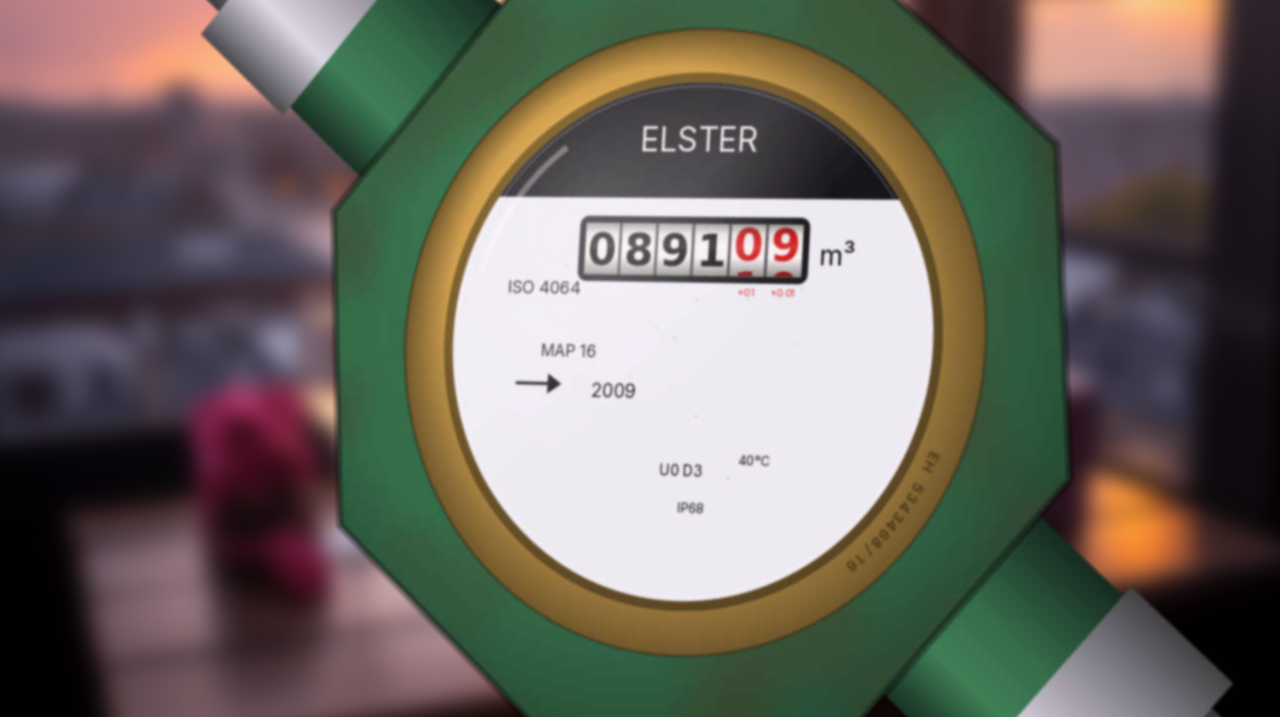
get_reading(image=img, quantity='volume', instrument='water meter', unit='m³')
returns 891.09 m³
